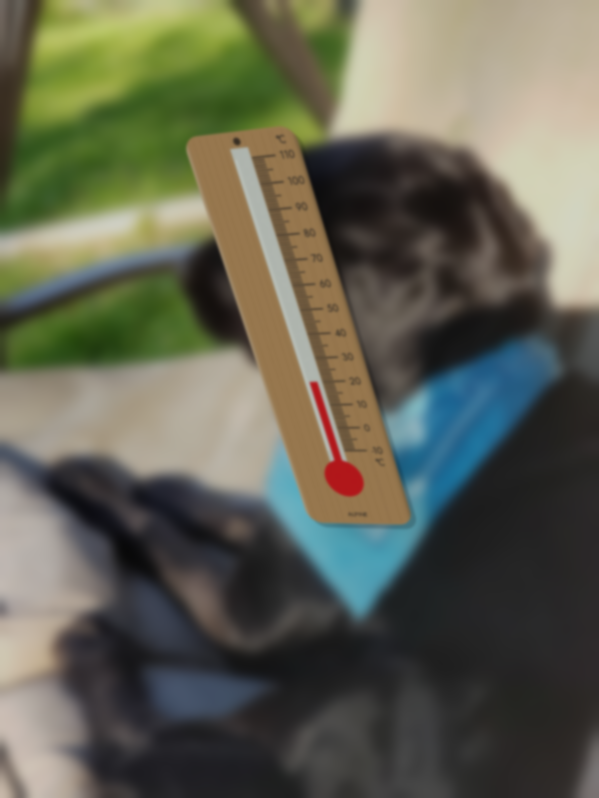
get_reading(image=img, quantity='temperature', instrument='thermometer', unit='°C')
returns 20 °C
